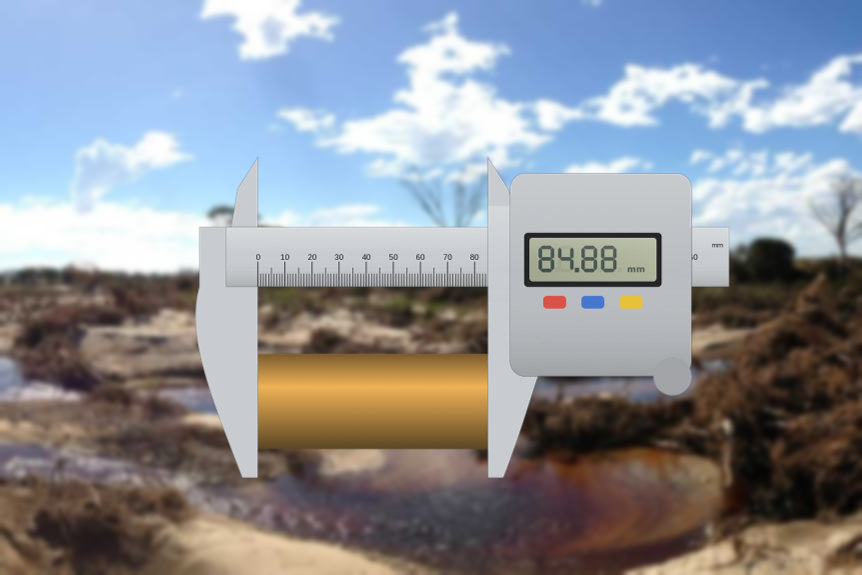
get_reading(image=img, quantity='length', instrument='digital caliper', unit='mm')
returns 84.88 mm
